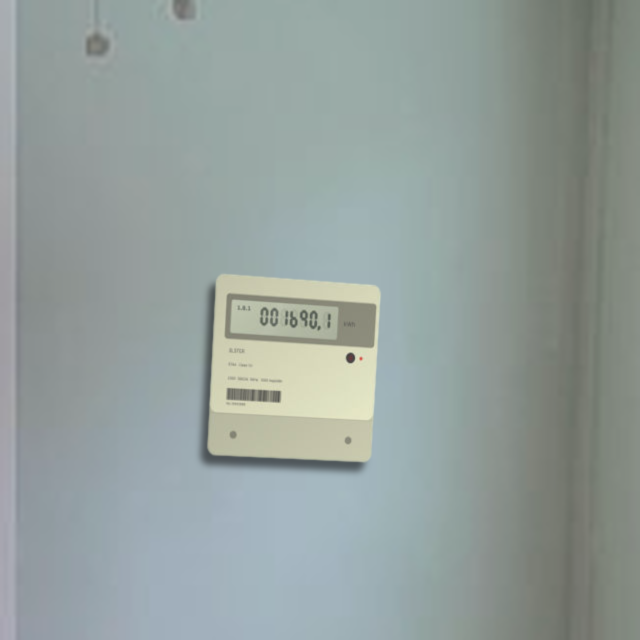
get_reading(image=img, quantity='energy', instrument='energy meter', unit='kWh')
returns 1690.1 kWh
